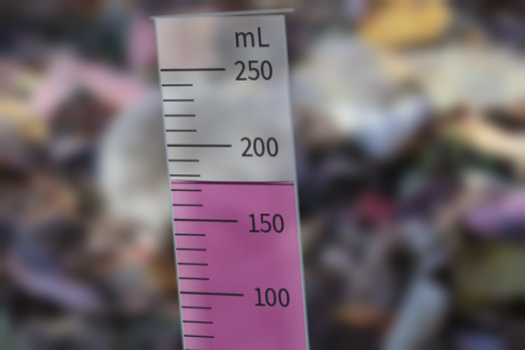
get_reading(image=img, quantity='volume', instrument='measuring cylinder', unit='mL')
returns 175 mL
